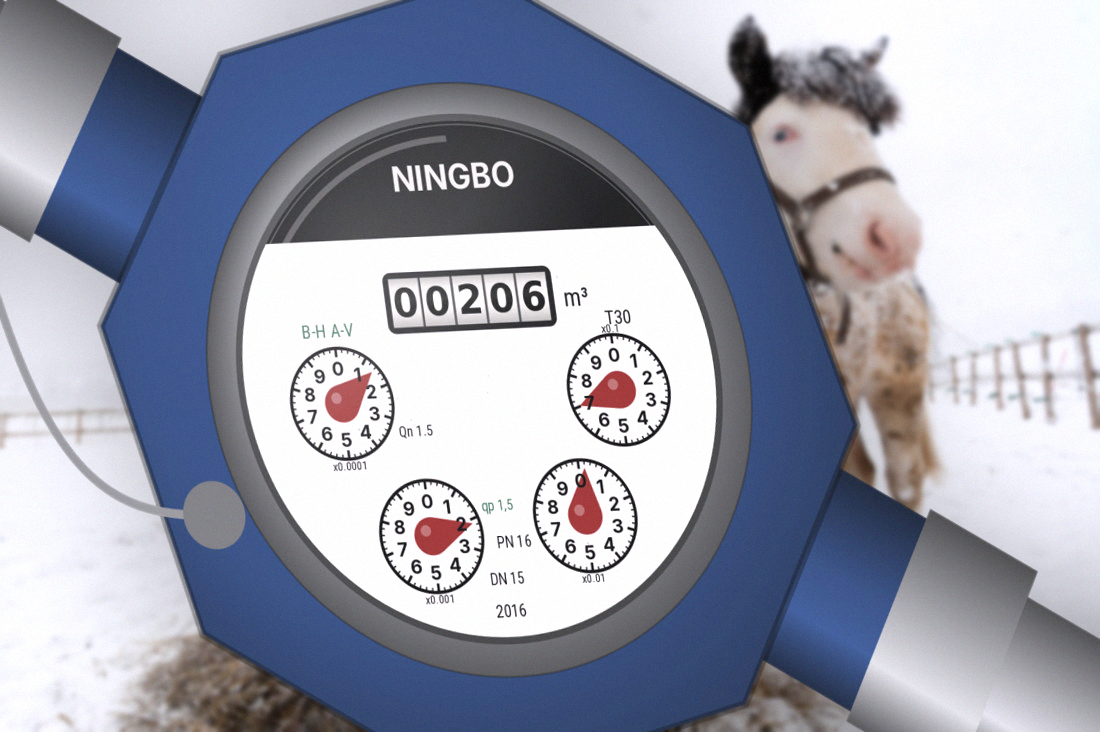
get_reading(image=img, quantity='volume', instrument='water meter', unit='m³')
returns 206.7021 m³
